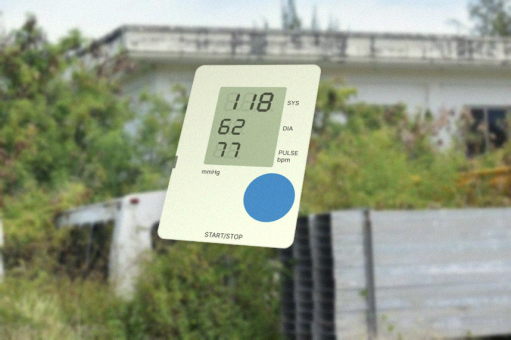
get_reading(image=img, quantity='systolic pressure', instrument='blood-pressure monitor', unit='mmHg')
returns 118 mmHg
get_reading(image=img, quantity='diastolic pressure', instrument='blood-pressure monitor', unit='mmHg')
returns 62 mmHg
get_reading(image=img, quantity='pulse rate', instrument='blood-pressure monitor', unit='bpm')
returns 77 bpm
